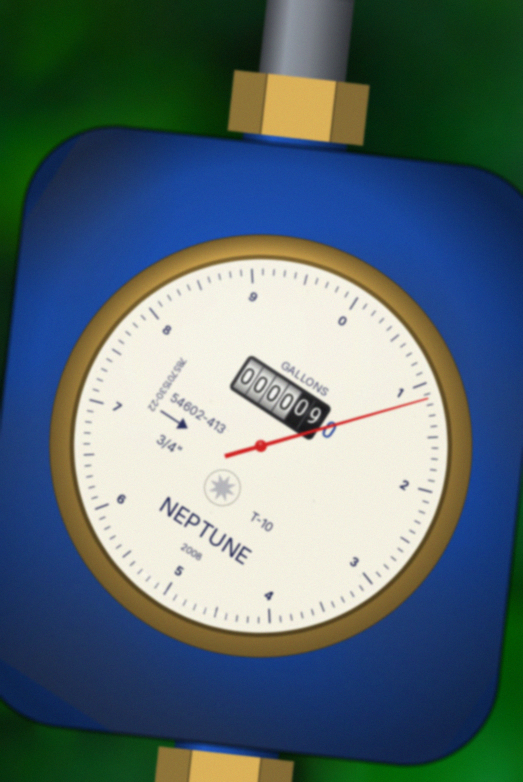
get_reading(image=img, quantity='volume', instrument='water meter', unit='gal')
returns 91.1 gal
